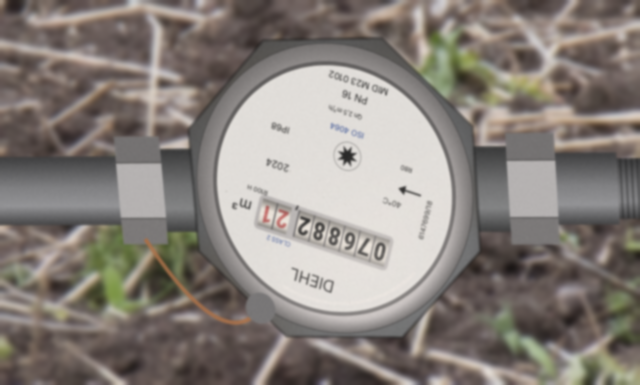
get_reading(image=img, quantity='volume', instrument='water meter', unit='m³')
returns 76882.21 m³
